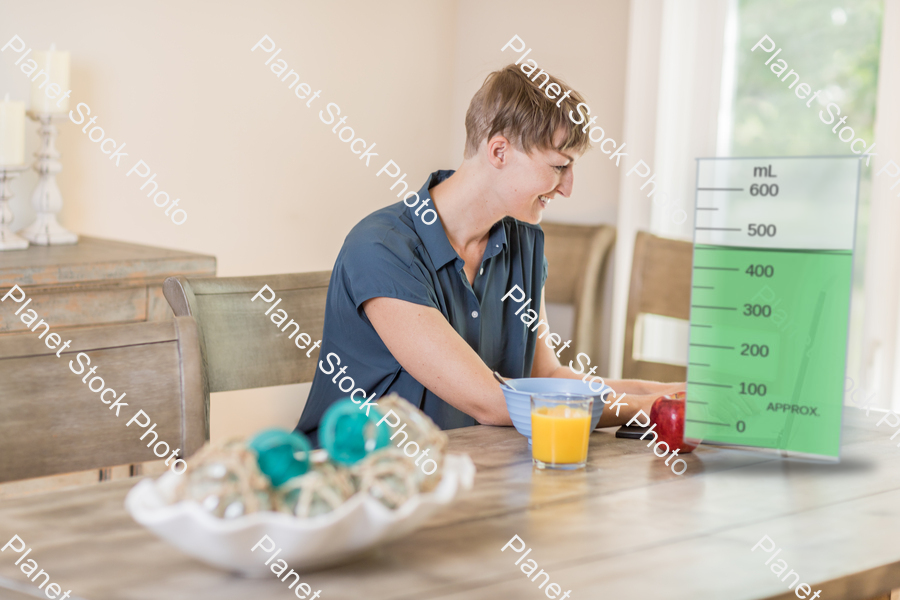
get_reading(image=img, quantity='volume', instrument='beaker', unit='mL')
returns 450 mL
